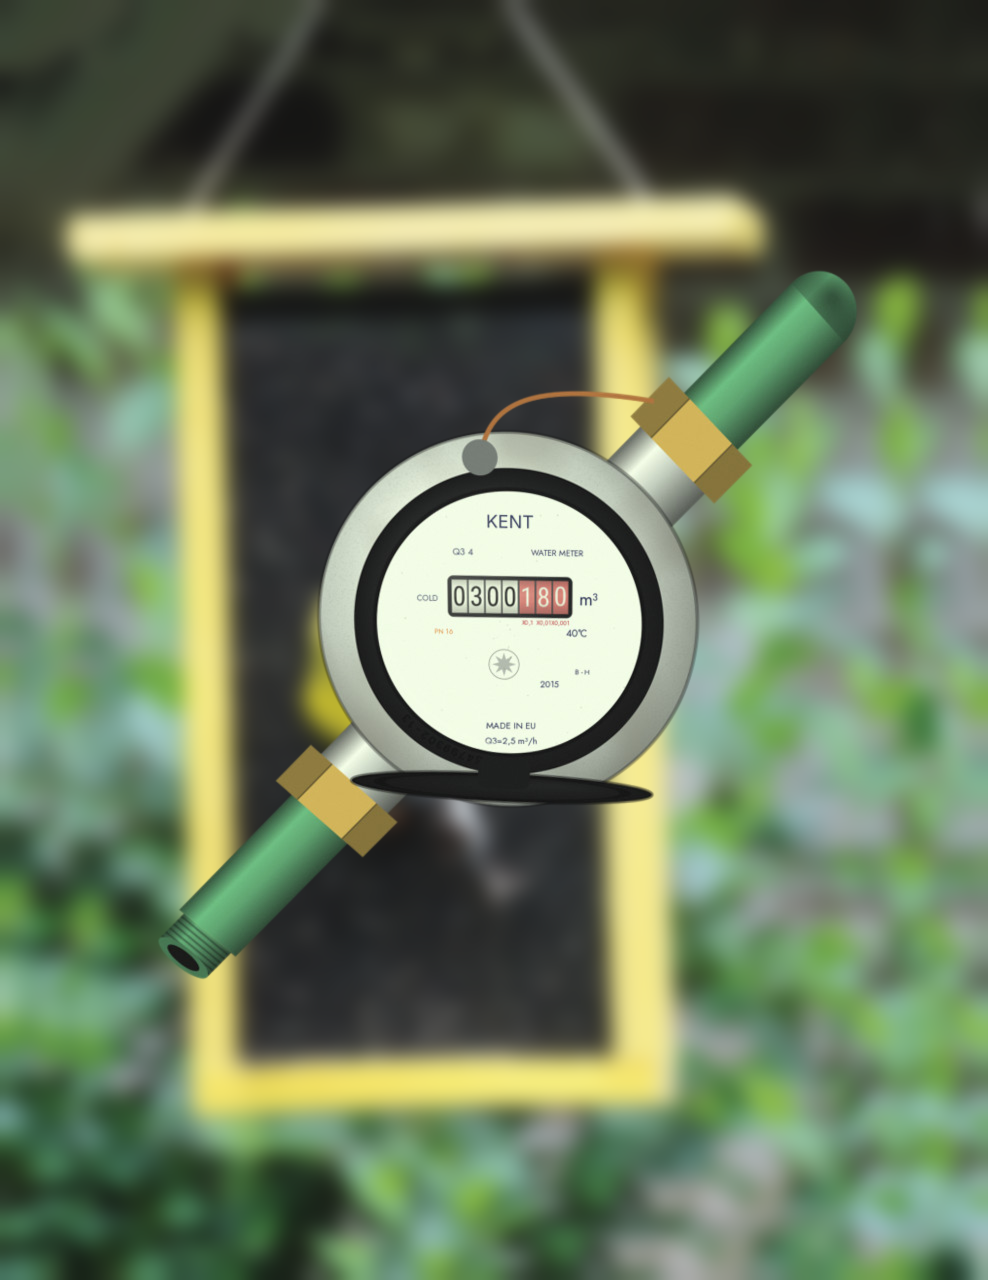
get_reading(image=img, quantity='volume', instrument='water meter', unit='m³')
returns 300.180 m³
